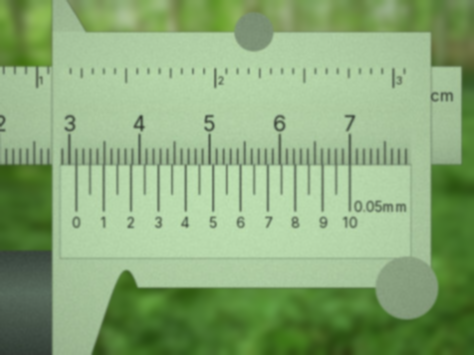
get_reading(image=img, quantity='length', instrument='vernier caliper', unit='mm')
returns 31.0 mm
